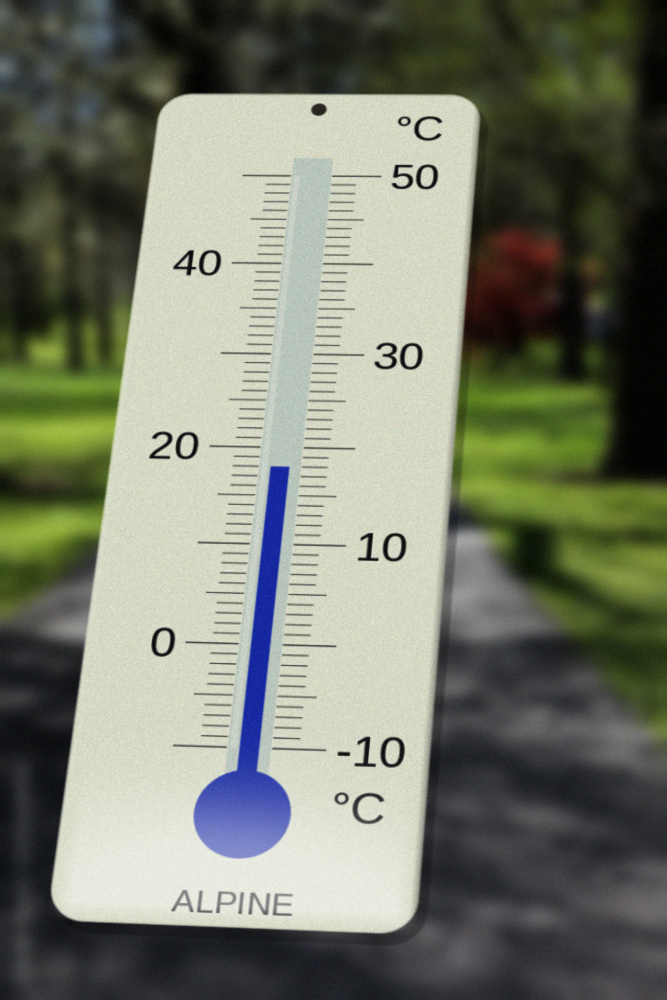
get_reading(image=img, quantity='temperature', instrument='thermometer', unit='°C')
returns 18 °C
